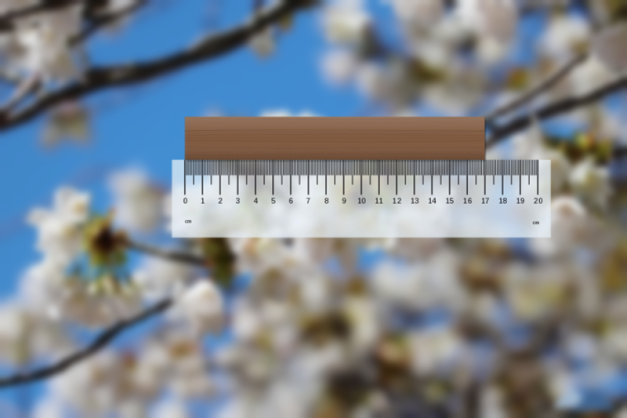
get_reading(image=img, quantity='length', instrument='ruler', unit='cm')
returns 17 cm
